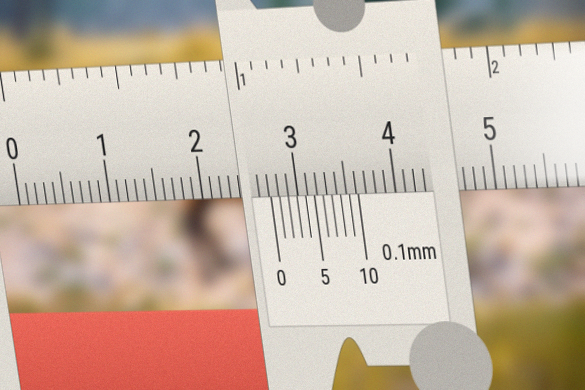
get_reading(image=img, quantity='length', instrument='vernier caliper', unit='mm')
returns 27.2 mm
